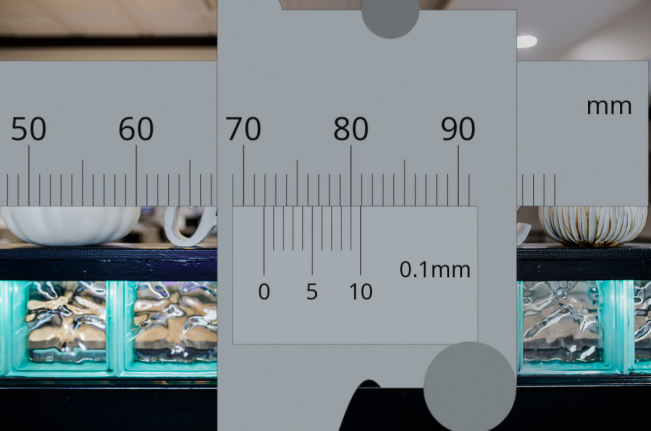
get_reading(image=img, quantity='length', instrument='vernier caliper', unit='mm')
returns 71.9 mm
